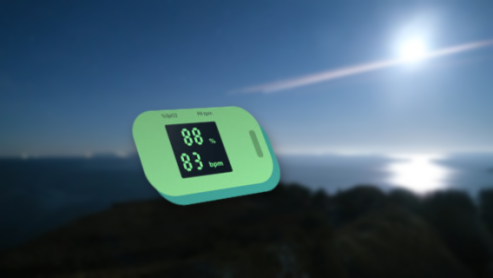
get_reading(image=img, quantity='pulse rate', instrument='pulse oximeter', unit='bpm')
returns 83 bpm
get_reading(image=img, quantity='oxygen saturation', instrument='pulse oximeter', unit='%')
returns 88 %
